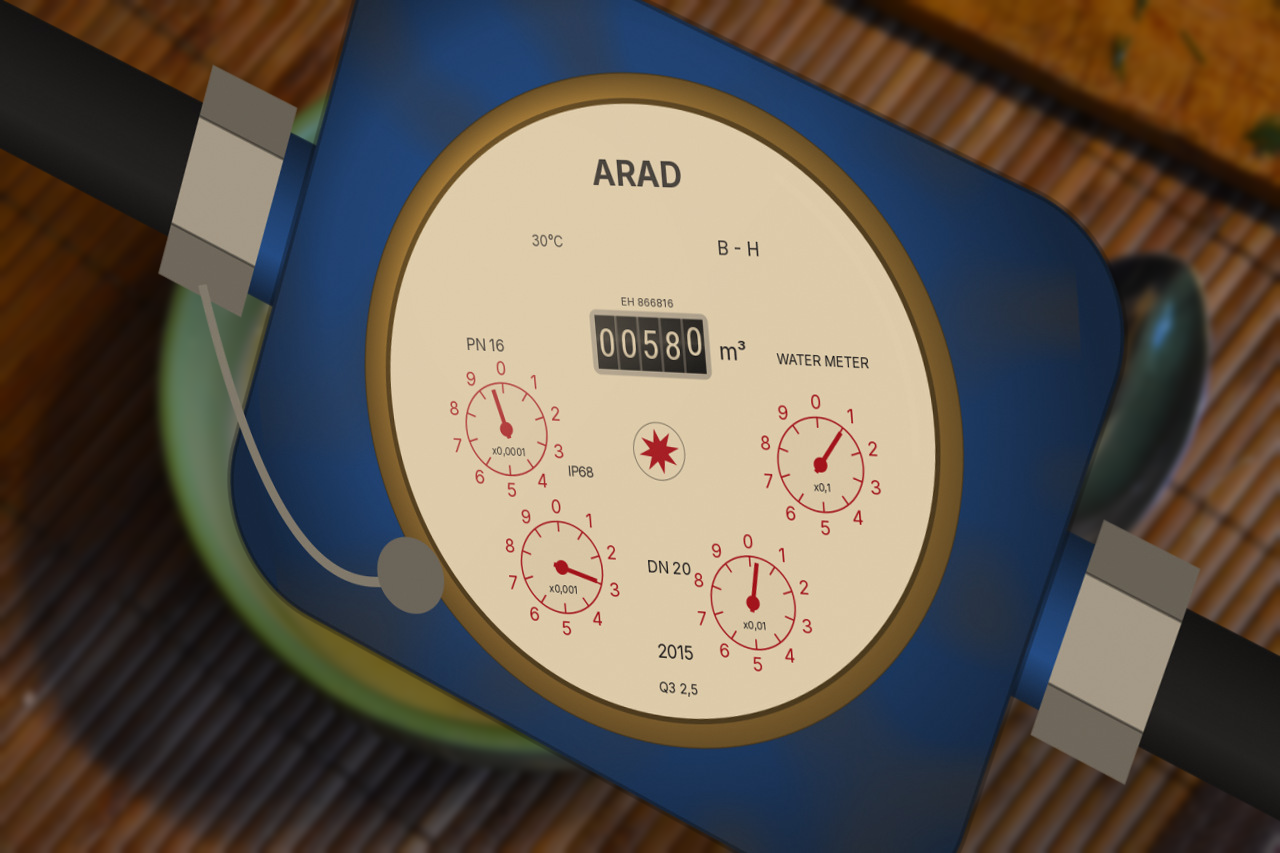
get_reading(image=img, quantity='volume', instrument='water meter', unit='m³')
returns 580.1029 m³
